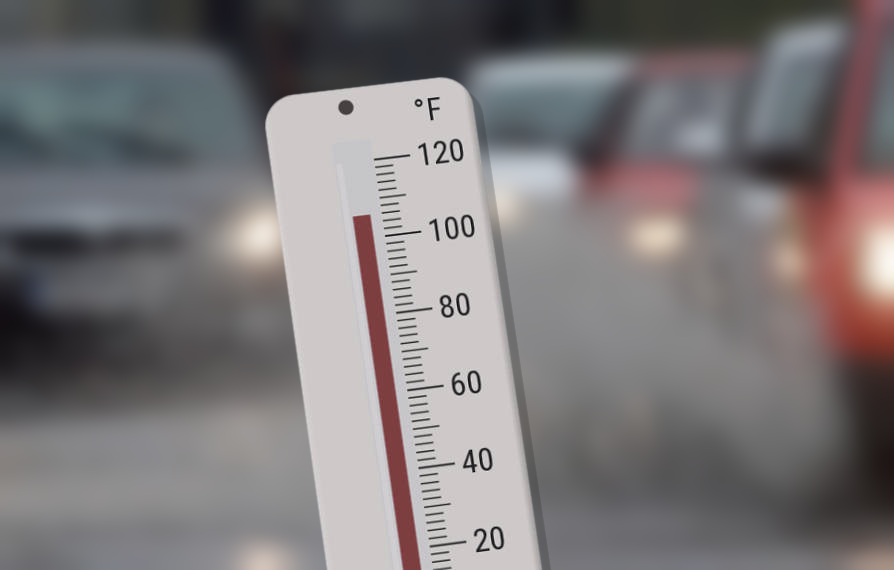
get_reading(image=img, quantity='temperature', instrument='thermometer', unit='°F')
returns 106 °F
